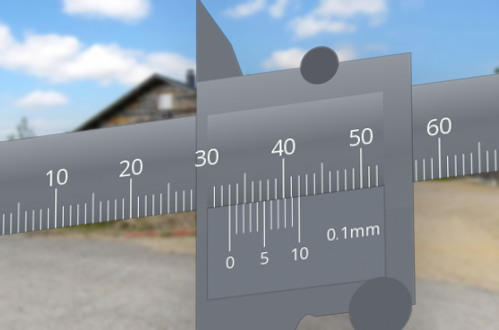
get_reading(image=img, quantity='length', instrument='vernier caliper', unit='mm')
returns 33.0 mm
